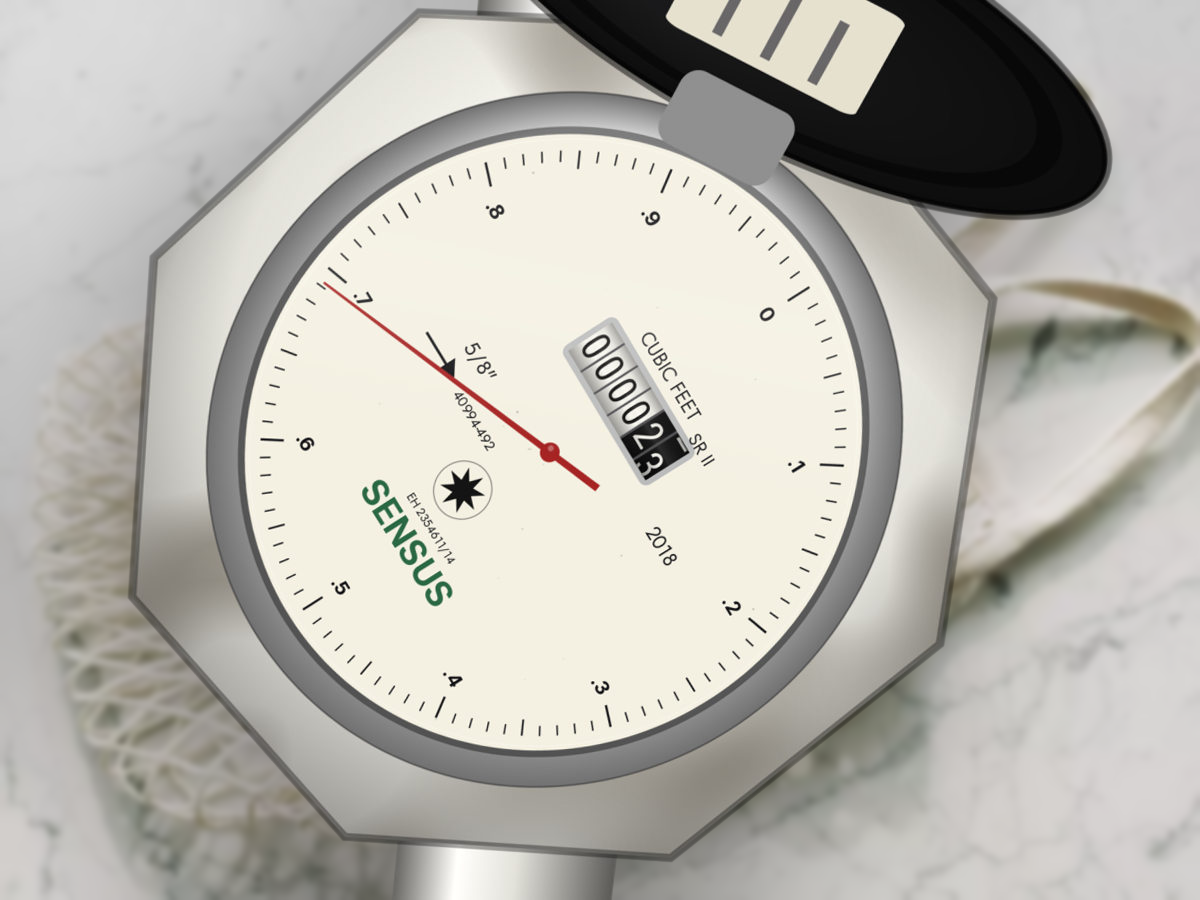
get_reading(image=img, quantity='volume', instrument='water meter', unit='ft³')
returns 22.69 ft³
